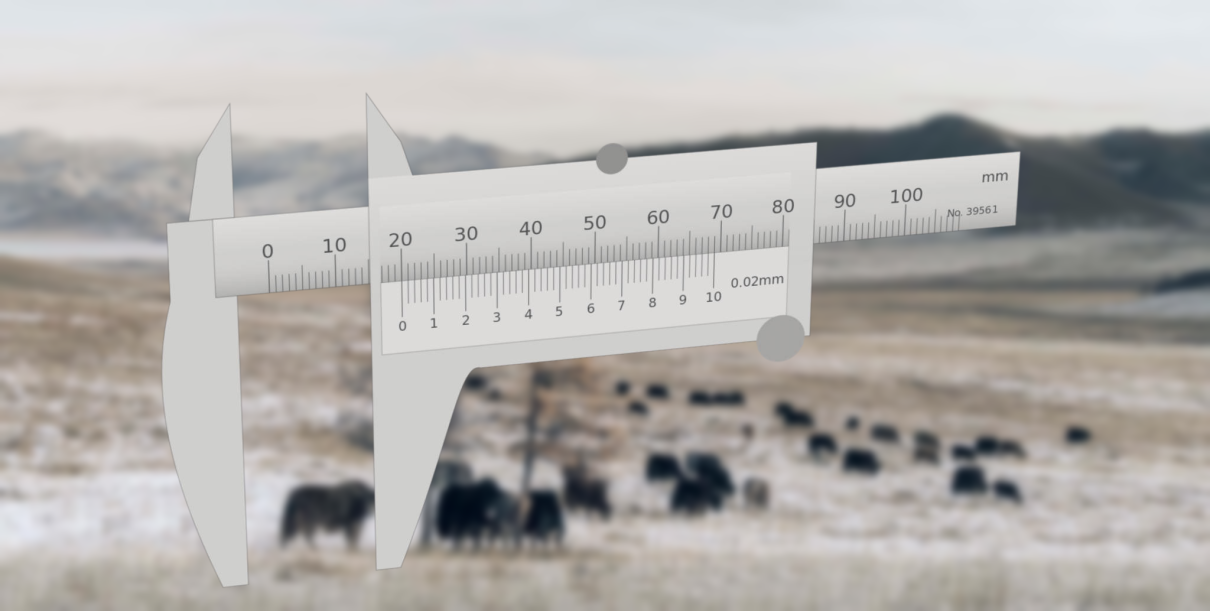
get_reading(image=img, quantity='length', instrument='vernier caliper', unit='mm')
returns 20.0 mm
